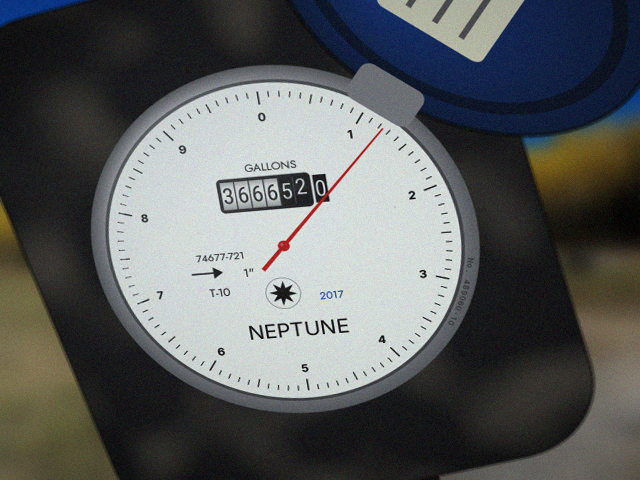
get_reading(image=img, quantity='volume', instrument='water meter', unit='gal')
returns 3666521.2 gal
